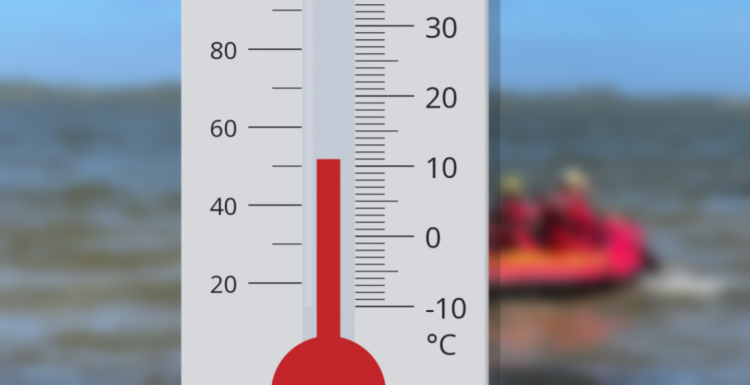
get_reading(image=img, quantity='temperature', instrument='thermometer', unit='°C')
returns 11 °C
